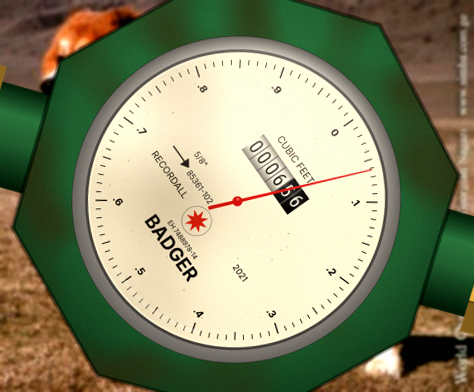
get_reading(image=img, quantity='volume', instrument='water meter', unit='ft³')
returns 656.06 ft³
